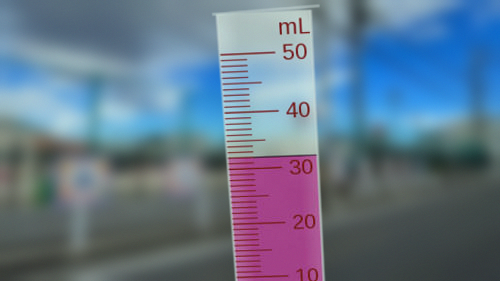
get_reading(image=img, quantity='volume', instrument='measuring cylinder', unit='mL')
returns 32 mL
